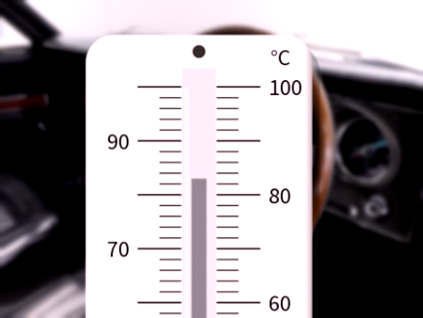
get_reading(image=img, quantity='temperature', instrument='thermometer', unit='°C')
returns 83 °C
